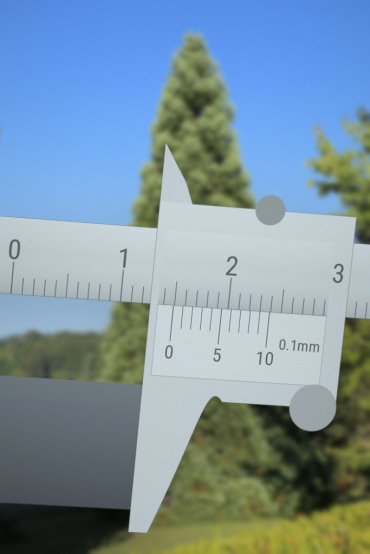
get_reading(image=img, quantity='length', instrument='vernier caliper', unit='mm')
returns 14.9 mm
